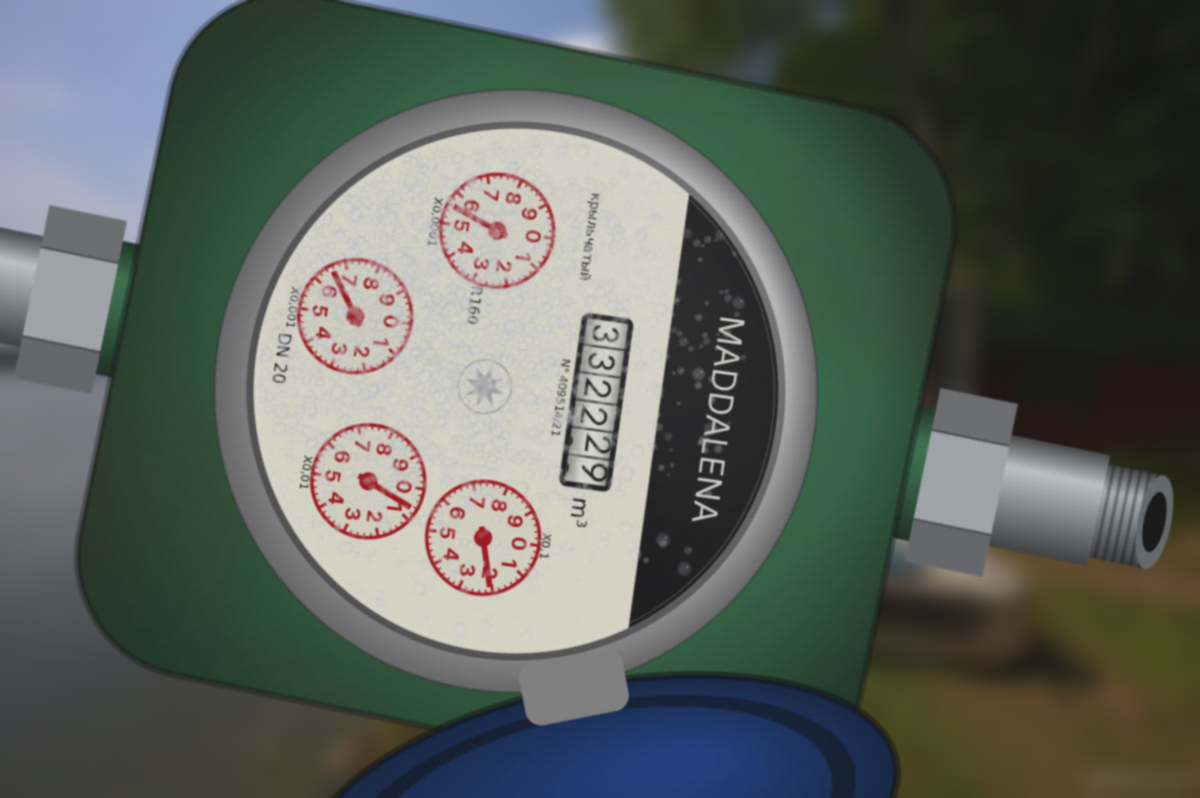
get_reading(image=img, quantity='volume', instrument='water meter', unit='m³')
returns 332229.2065 m³
